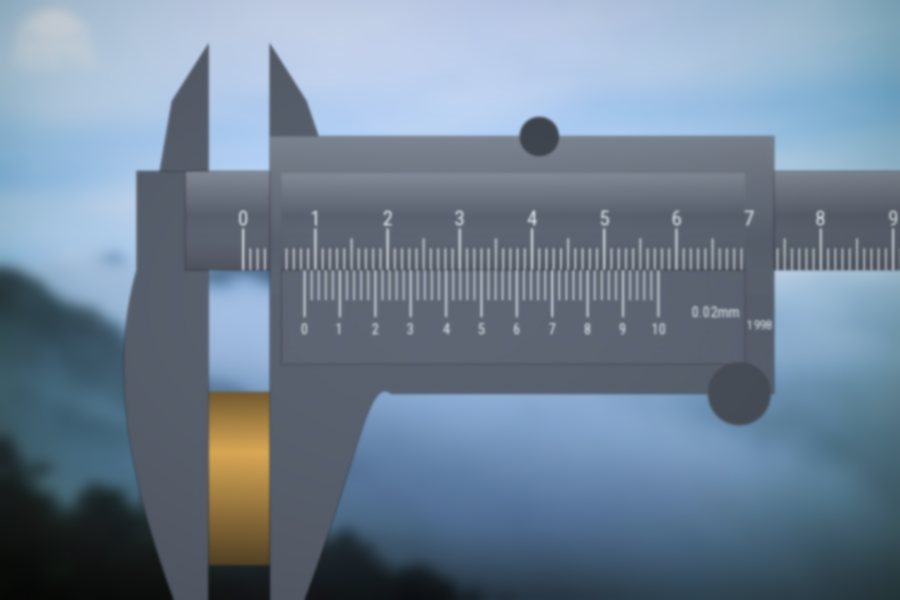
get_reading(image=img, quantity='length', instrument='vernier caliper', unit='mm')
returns 8.5 mm
